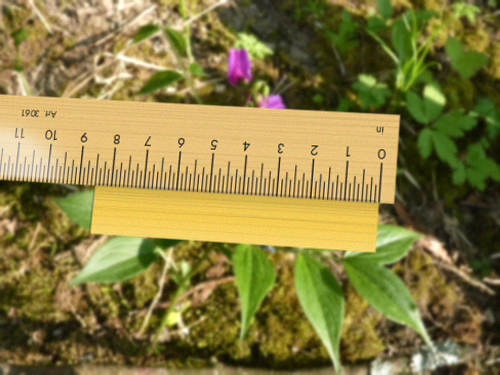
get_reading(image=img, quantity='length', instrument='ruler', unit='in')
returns 8.5 in
